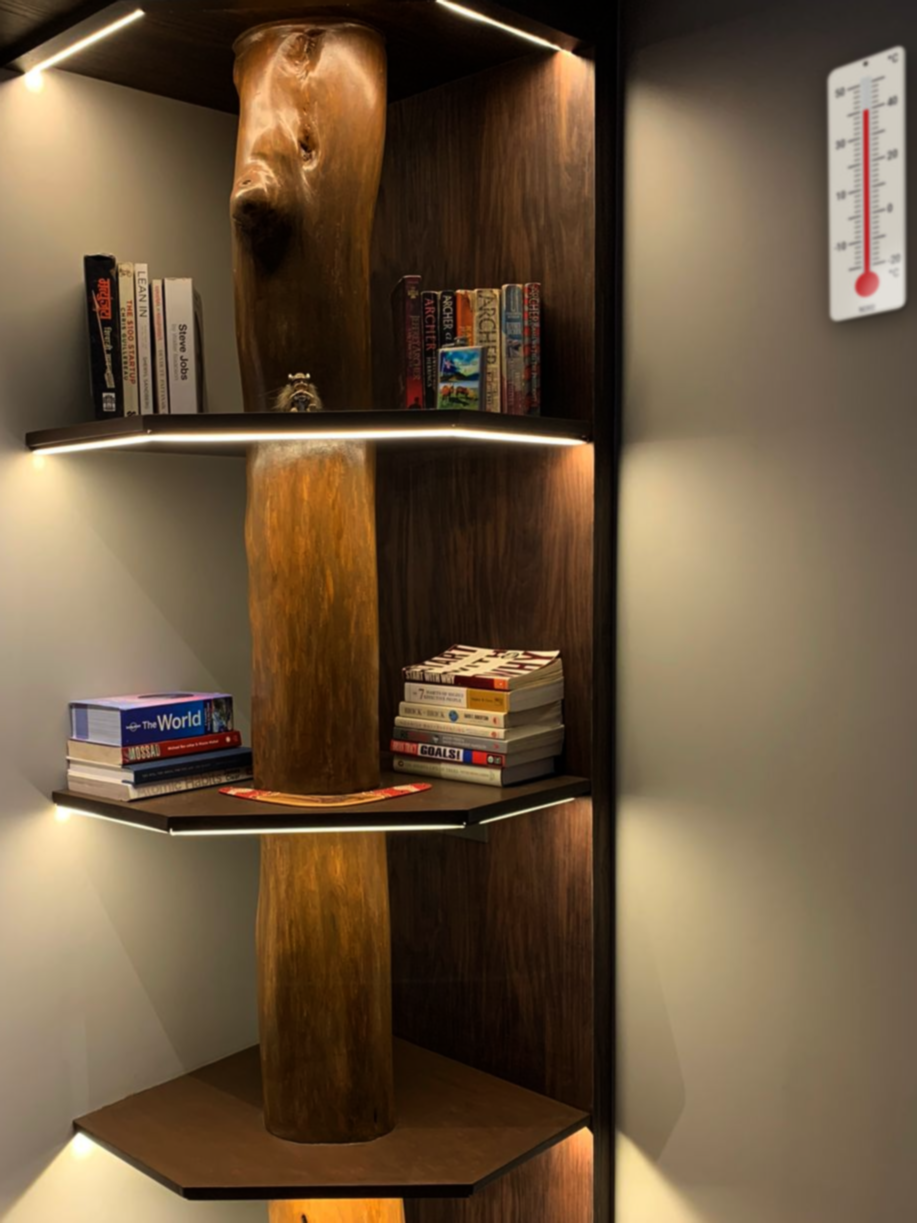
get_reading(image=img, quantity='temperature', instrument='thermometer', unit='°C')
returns 40 °C
